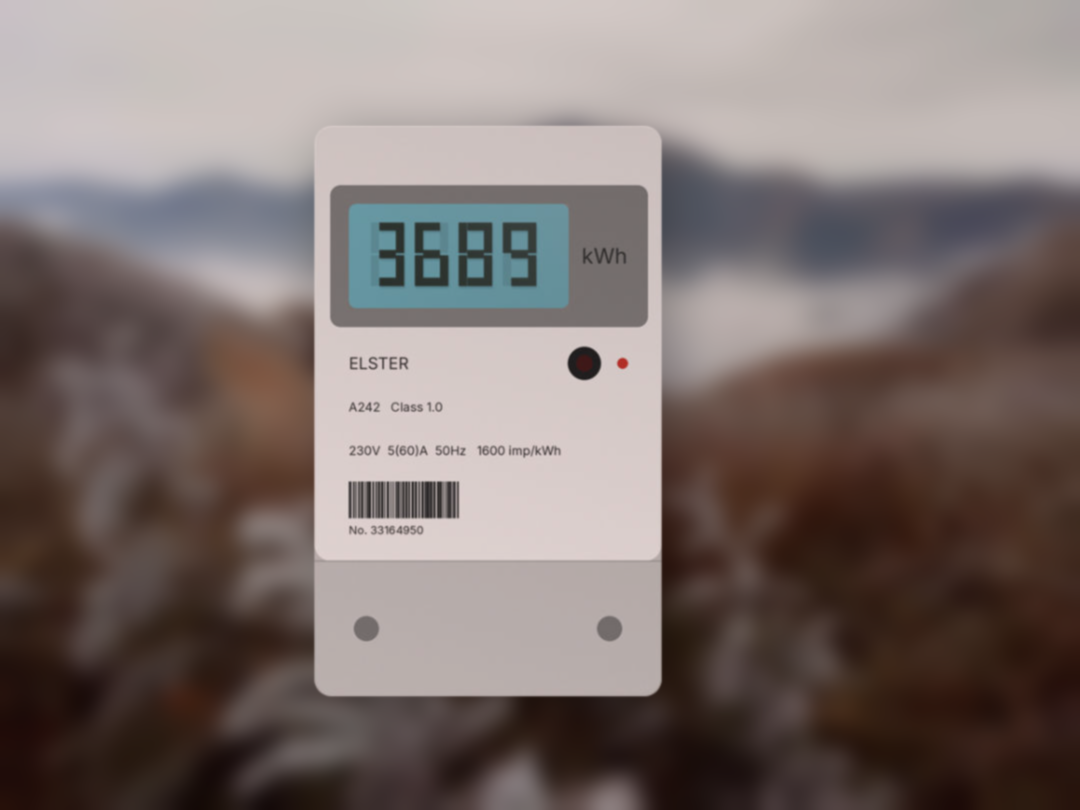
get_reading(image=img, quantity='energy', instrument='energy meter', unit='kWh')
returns 3689 kWh
